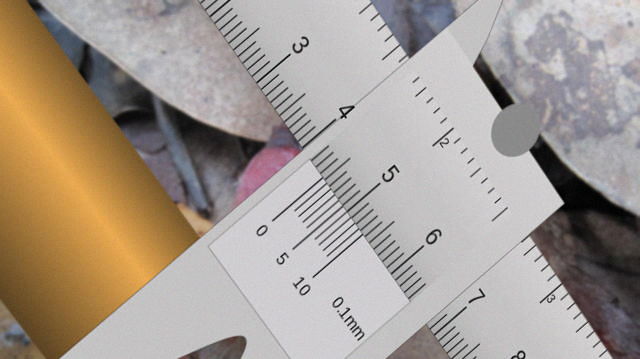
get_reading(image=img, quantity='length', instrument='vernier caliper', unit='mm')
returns 44.6 mm
